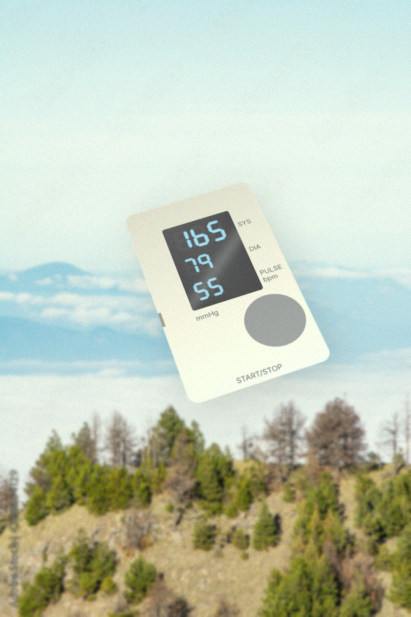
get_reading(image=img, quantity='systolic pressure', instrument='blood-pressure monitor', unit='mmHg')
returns 165 mmHg
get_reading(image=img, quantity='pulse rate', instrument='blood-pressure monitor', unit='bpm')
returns 55 bpm
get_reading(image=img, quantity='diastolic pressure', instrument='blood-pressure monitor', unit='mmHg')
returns 79 mmHg
